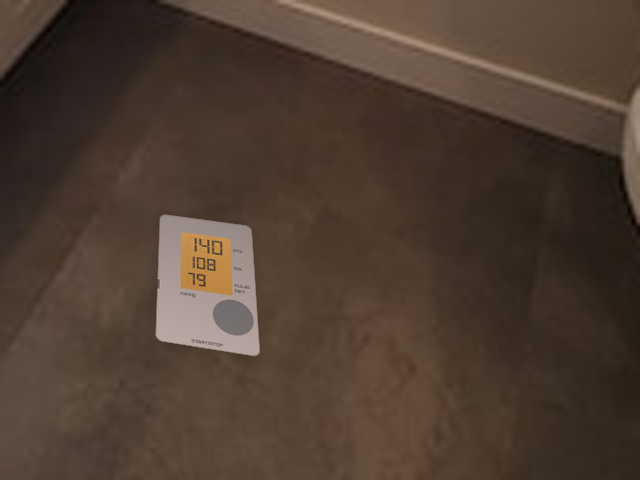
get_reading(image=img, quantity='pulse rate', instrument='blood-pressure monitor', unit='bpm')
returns 79 bpm
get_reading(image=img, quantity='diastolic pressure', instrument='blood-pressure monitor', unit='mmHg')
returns 108 mmHg
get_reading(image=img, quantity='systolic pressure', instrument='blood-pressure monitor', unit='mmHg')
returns 140 mmHg
